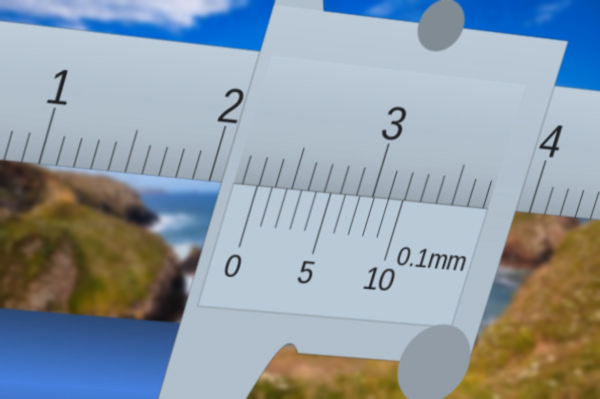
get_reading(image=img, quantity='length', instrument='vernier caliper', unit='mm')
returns 22.9 mm
